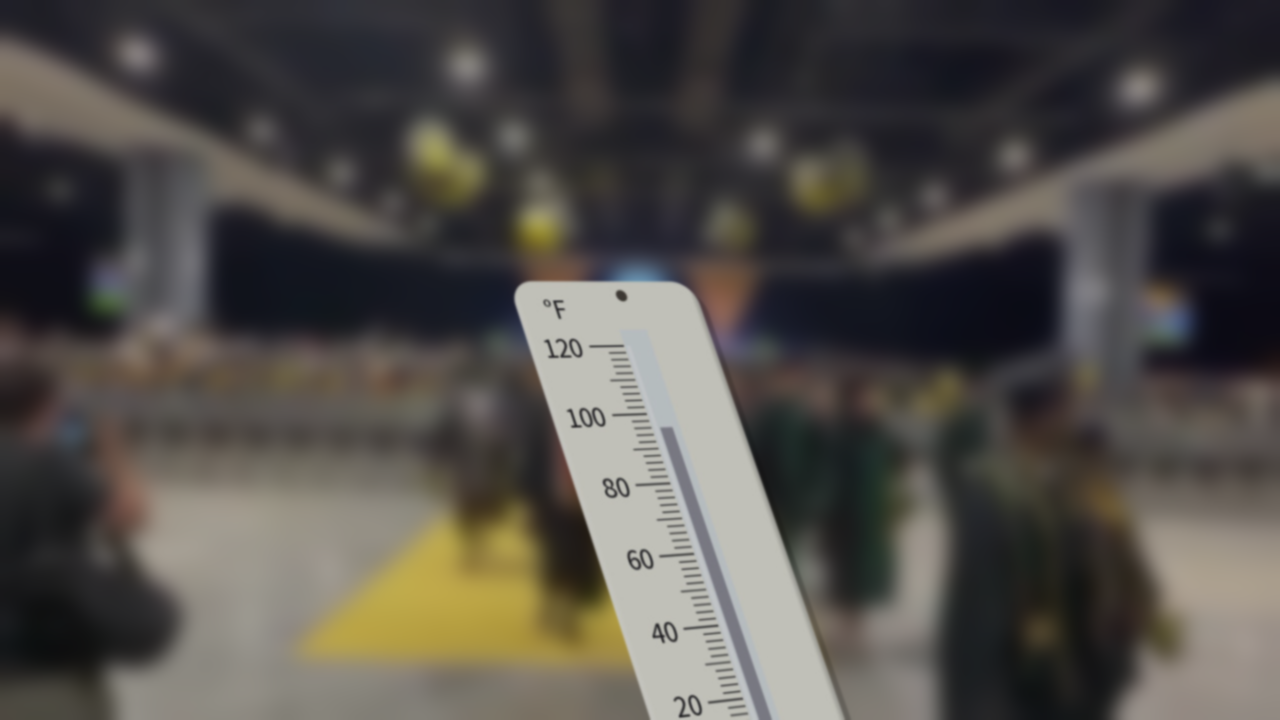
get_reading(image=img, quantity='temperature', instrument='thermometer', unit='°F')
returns 96 °F
